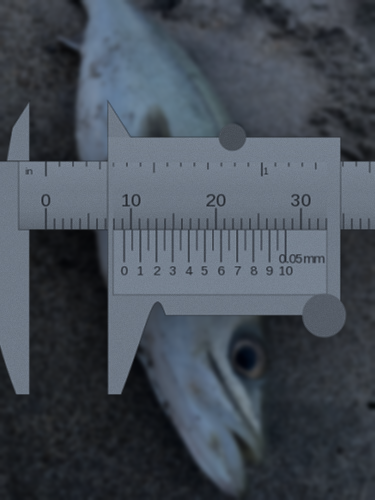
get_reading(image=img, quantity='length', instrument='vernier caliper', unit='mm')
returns 9.2 mm
